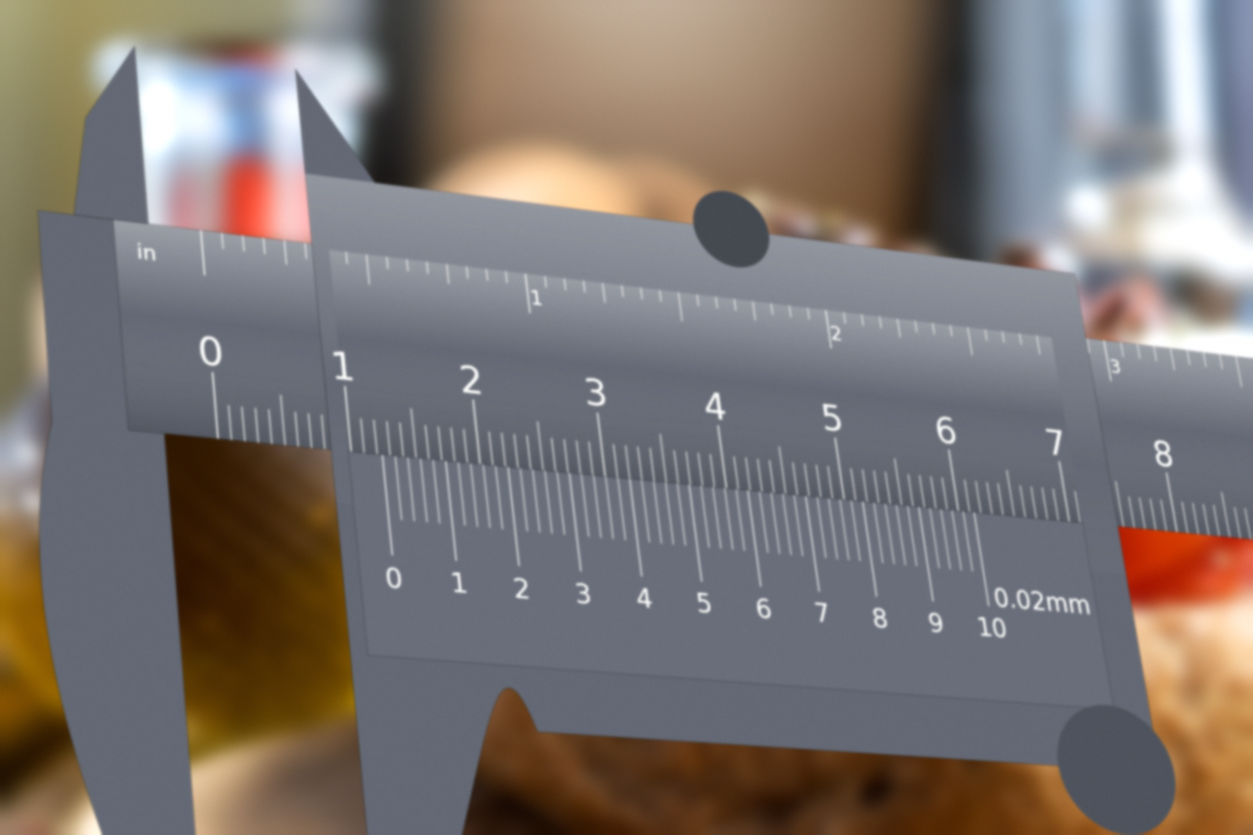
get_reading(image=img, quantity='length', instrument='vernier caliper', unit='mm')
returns 12.4 mm
